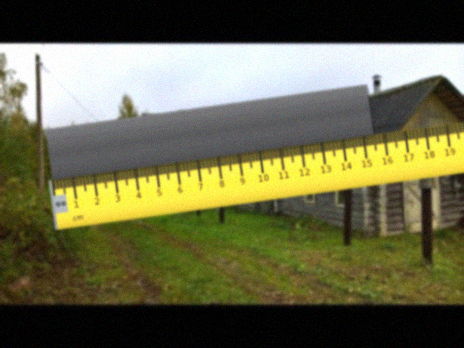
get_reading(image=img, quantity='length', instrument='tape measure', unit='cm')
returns 15.5 cm
